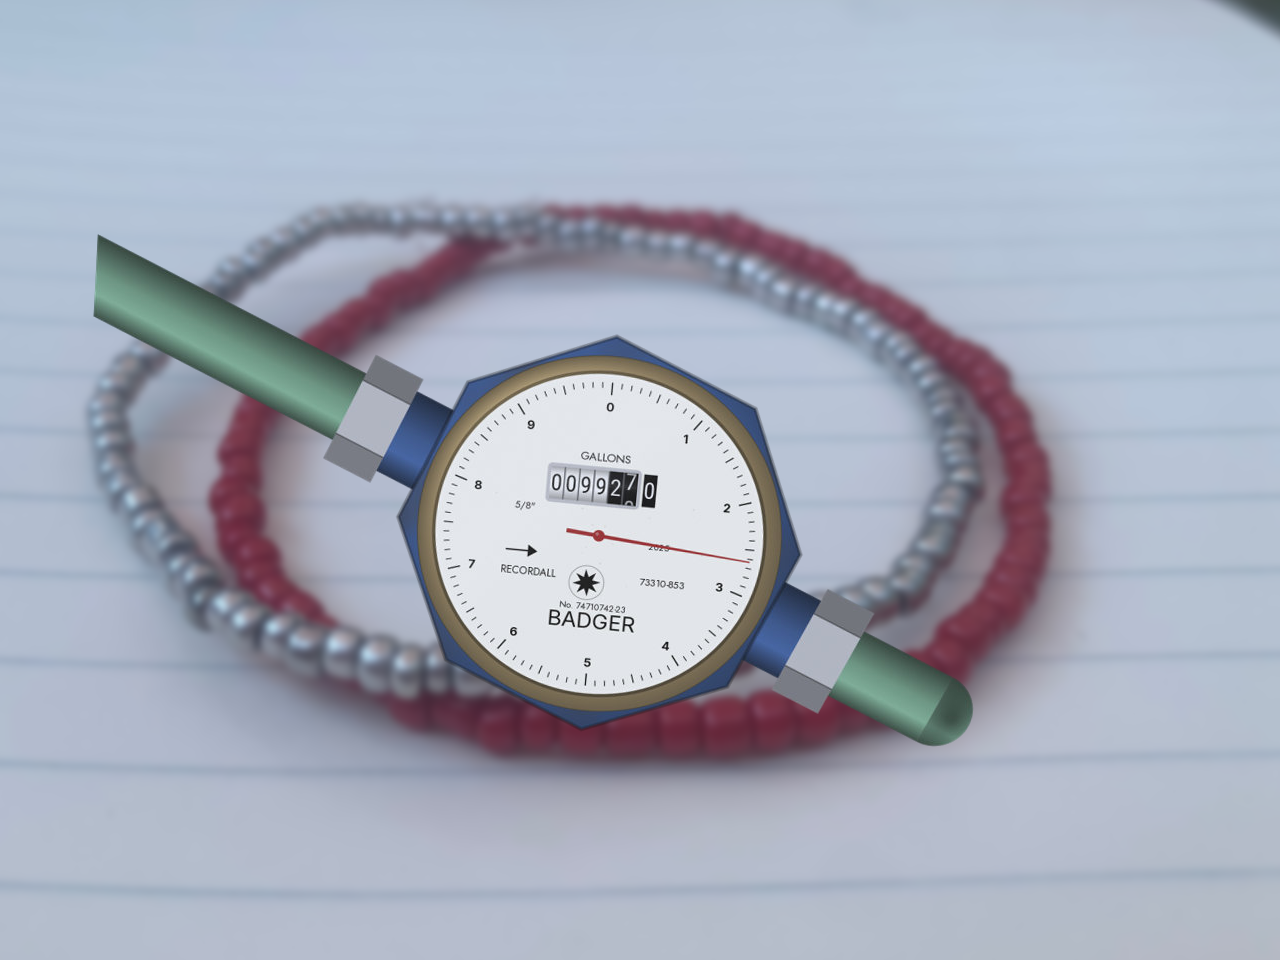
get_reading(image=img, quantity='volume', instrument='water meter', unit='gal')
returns 99272.6 gal
